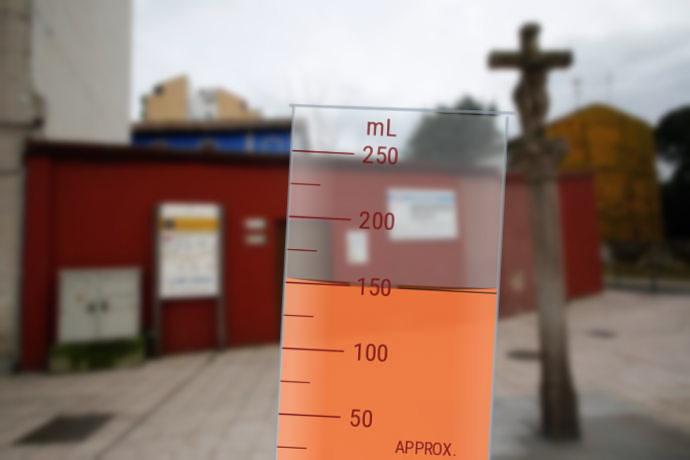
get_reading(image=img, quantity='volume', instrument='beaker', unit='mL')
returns 150 mL
